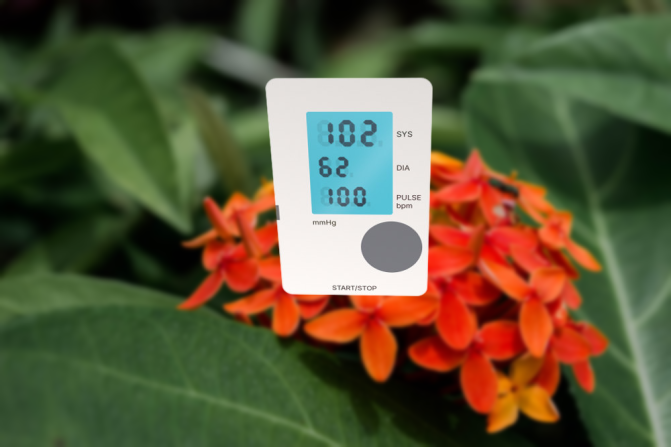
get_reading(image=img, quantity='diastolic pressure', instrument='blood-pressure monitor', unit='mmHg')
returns 62 mmHg
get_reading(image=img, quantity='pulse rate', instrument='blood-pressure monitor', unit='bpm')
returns 100 bpm
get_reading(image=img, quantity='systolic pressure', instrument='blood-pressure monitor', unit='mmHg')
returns 102 mmHg
